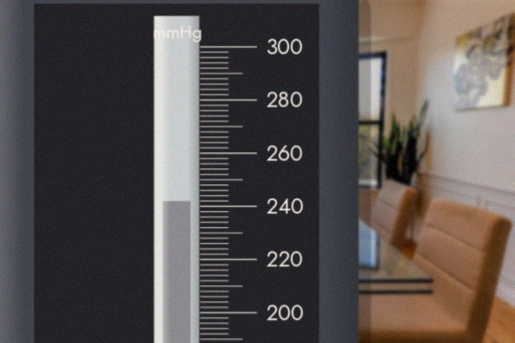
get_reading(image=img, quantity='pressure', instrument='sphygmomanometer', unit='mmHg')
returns 242 mmHg
